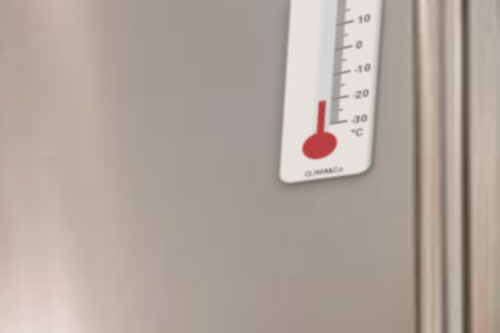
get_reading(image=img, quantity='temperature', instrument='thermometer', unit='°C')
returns -20 °C
